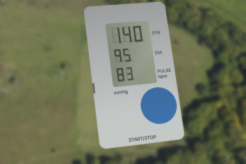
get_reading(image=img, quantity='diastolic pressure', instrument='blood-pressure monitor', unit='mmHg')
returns 95 mmHg
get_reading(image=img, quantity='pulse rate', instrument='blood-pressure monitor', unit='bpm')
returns 83 bpm
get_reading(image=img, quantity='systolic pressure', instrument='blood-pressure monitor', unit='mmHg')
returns 140 mmHg
